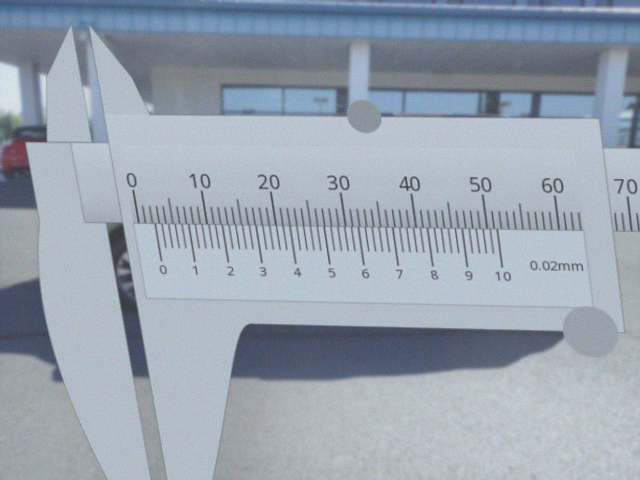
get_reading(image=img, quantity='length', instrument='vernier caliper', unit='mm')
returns 2.4 mm
